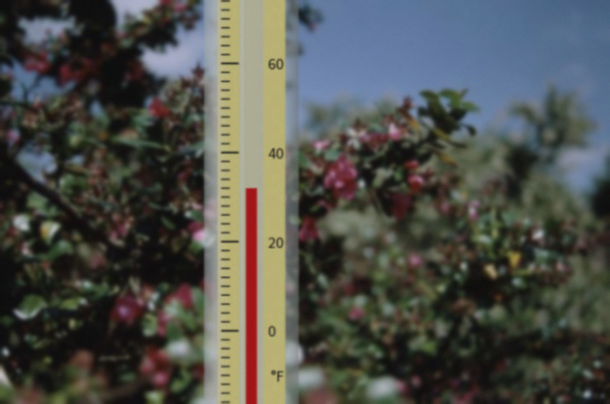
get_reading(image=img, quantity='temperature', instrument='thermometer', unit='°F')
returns 32 °F
